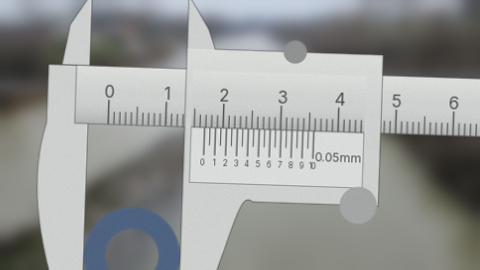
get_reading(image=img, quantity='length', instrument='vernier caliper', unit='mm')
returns 16.8 mm
